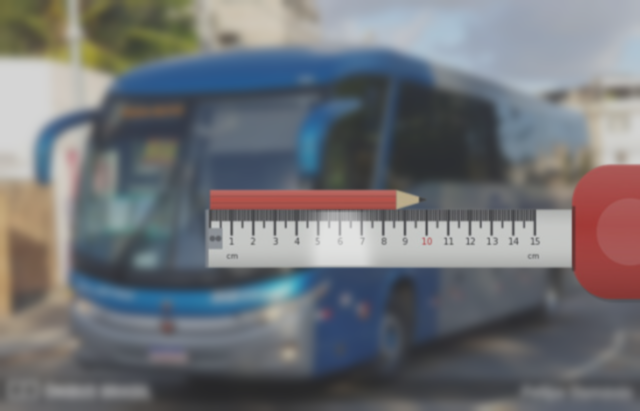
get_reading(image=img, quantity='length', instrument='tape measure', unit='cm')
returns 10 cm
